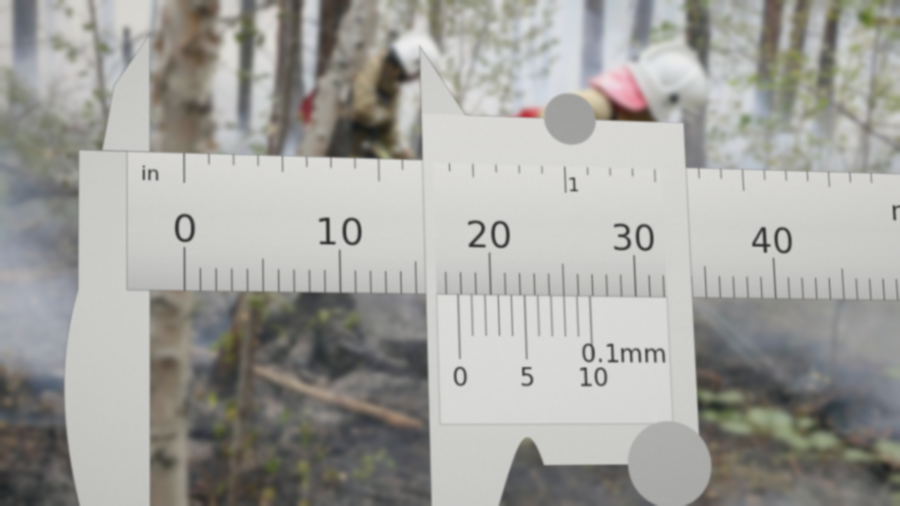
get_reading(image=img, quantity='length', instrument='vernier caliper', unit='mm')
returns 17.8 mm
